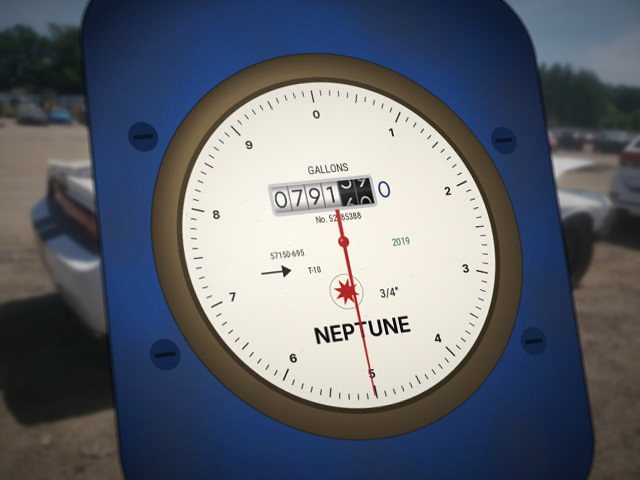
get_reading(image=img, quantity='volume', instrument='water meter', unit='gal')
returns 791595.0 gal
